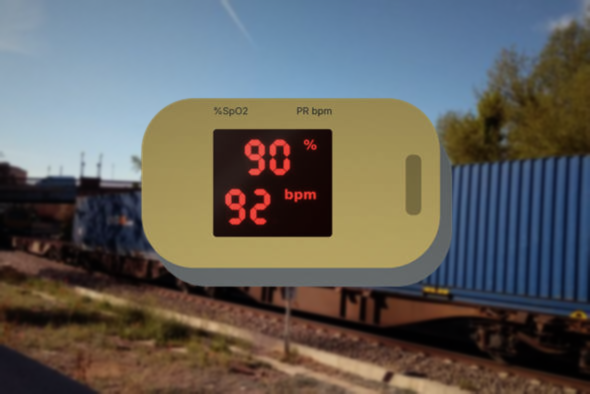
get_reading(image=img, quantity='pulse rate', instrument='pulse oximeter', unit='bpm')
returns 92 bpm
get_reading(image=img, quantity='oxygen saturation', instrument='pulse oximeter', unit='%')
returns 90 %
